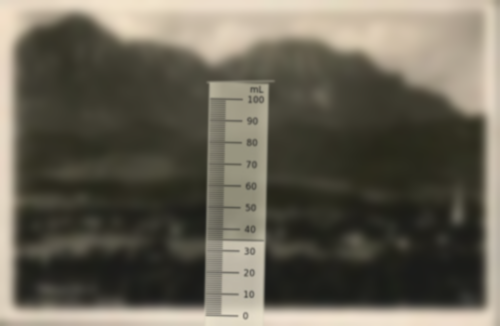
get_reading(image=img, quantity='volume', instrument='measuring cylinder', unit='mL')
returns 35 mL
